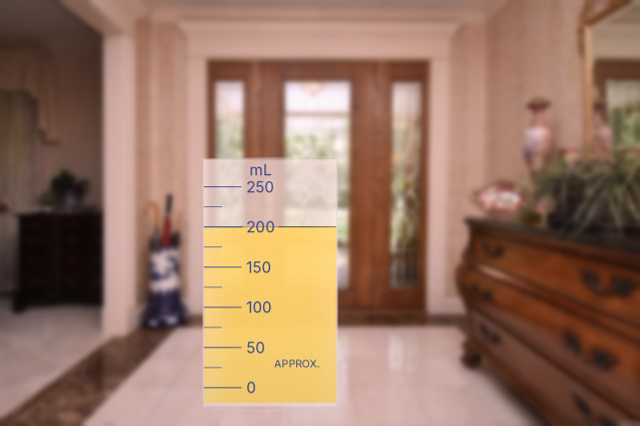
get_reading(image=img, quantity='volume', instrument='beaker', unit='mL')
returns 200 mL
